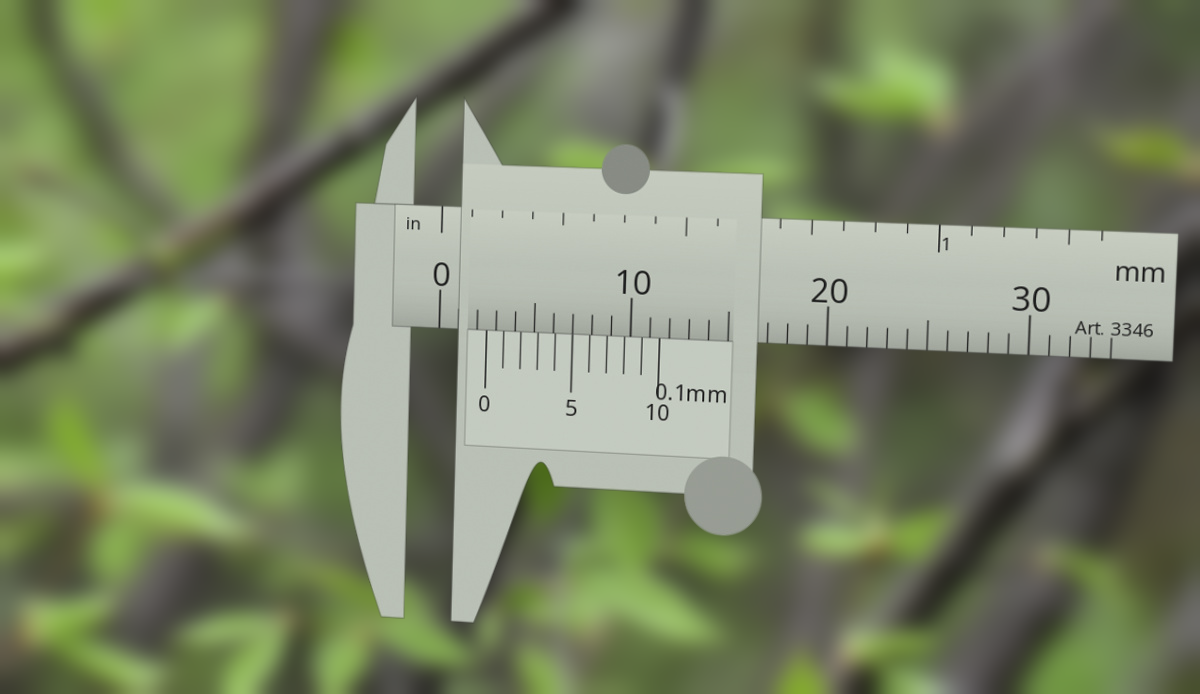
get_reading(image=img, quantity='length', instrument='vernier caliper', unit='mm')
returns 2.5 mm
